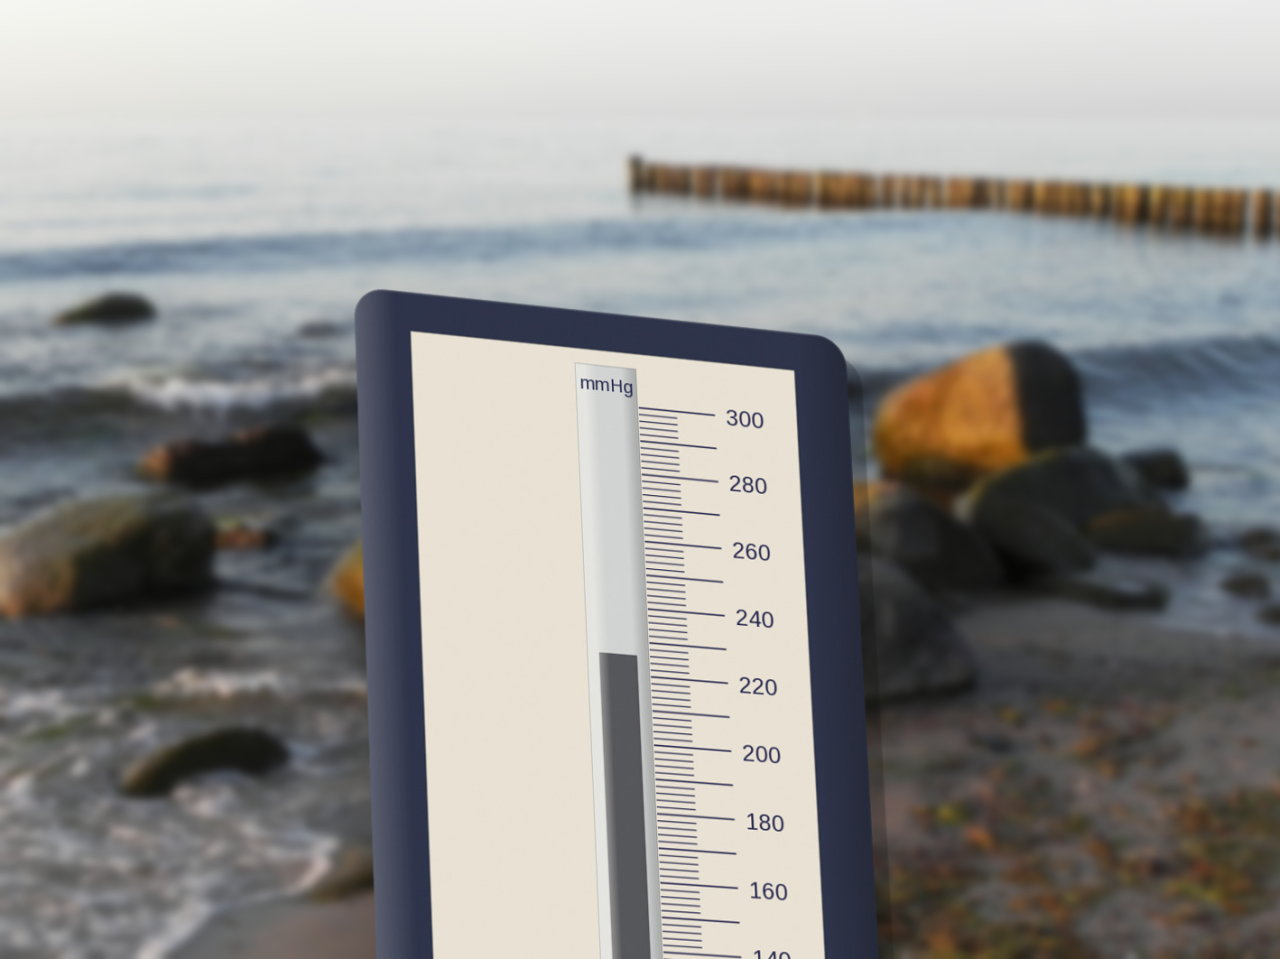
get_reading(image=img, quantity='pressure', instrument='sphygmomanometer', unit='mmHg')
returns 226 mmHg
